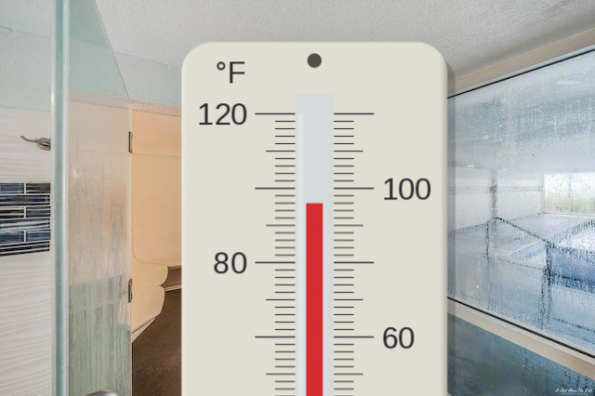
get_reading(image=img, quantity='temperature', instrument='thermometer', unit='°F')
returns 96 °F
